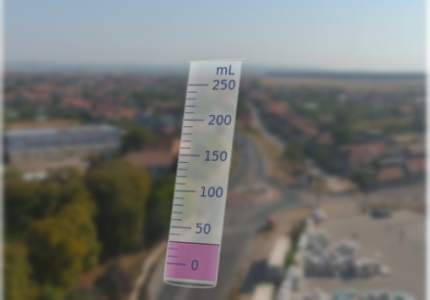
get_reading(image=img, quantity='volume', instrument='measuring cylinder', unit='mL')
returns 30 mL
